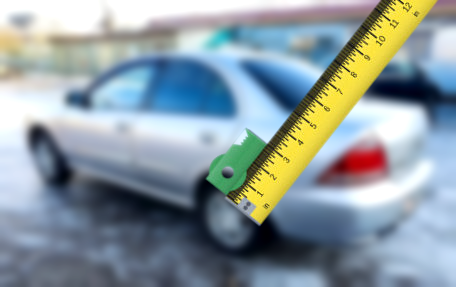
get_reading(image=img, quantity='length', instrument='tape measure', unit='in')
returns 3 in
